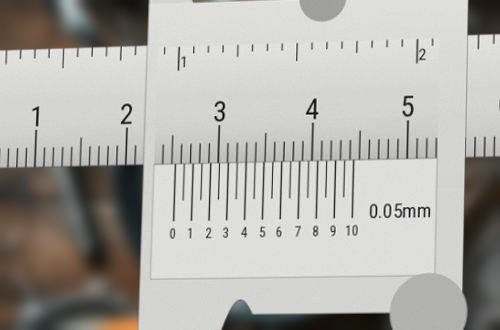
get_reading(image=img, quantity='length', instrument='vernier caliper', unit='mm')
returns 25.4 mm
